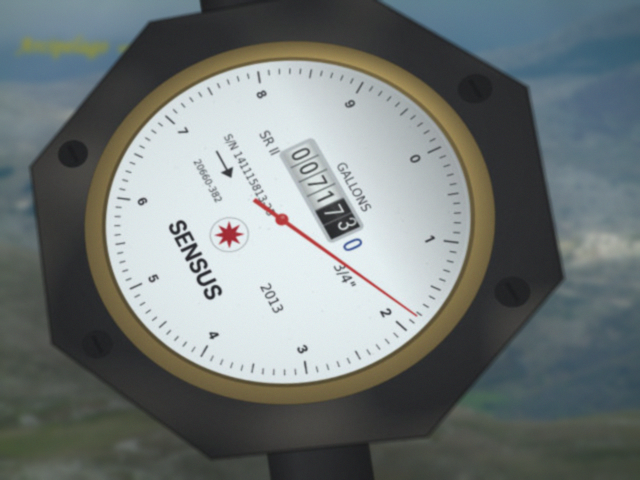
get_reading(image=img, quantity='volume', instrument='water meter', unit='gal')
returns 71731.8 gal
